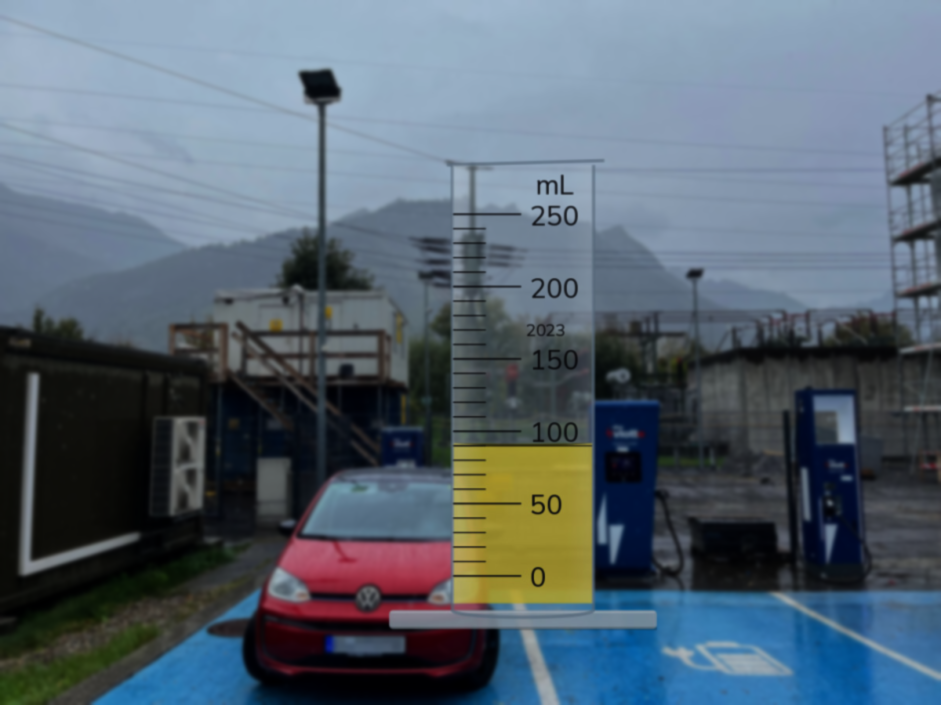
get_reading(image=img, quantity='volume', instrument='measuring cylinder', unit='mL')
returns 90 mL
